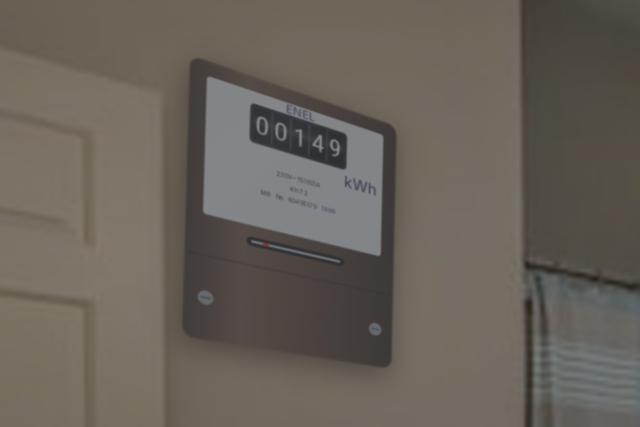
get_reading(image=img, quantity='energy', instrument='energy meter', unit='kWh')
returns 149 kWh
